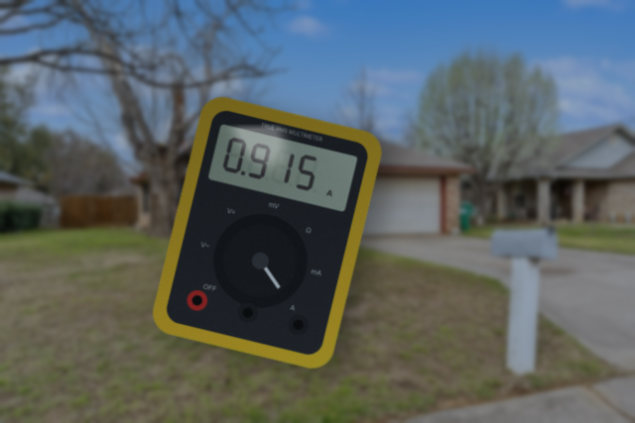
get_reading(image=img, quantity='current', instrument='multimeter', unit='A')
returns 0.915 A
